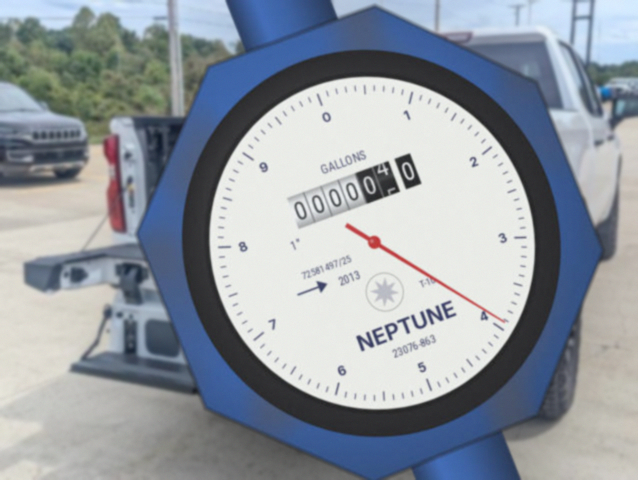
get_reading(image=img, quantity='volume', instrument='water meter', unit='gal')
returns 43.9 gal
